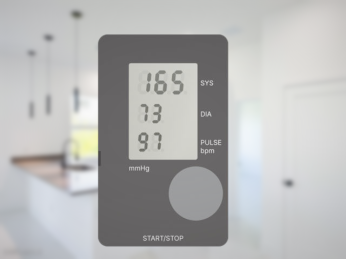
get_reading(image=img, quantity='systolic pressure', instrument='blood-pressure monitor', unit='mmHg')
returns 165 mmHg
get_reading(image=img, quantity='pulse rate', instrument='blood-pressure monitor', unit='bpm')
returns 97 bpm
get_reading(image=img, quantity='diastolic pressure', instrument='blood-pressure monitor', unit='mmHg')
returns 73 mmHg
